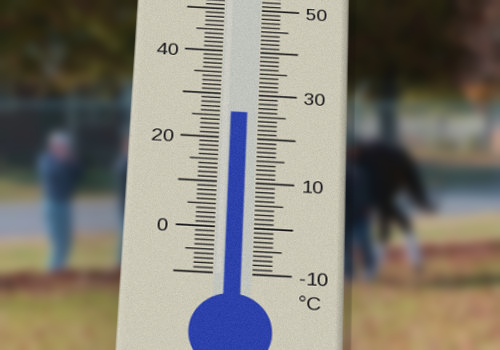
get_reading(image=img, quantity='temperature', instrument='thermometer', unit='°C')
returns 26 °C
